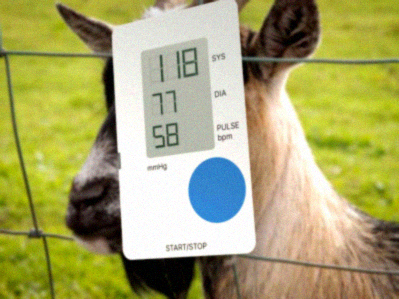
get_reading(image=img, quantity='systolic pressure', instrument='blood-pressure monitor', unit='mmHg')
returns 118 mmHg
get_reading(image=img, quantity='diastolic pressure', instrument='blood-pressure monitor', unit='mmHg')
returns 77 mmHg
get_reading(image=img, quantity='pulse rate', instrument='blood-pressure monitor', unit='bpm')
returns 58 bpm
